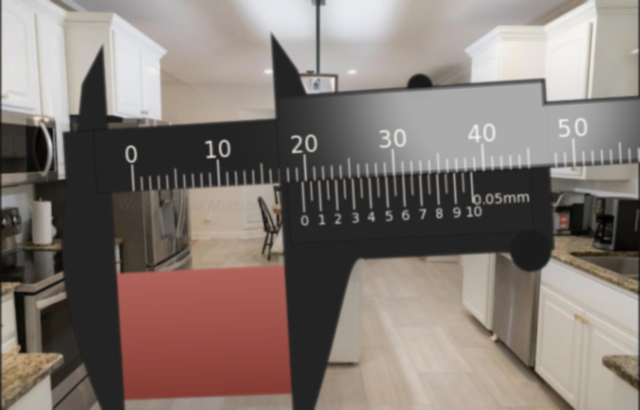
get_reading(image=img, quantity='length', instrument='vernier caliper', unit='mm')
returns 19.6 mm
